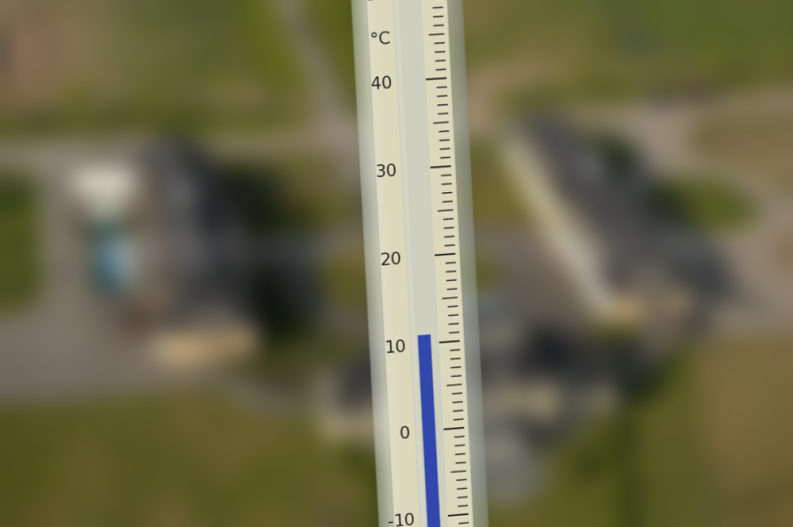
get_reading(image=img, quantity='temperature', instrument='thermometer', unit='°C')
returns 11 °C
